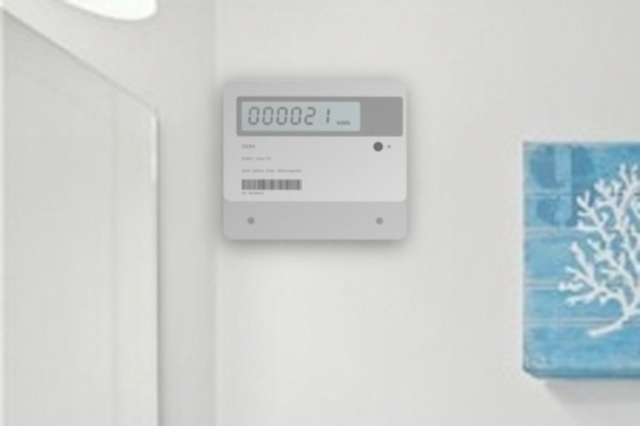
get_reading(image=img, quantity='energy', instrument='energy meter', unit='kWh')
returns 21 kWh
